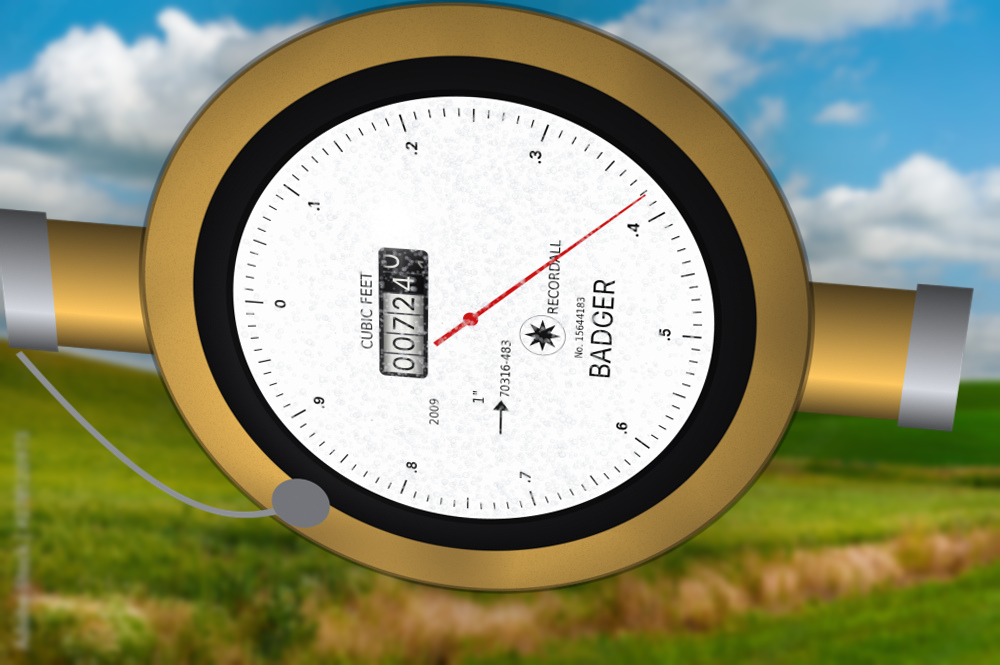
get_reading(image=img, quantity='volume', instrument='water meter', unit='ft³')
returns 7240.38 ft³
